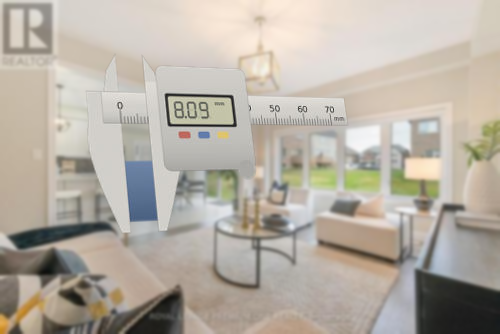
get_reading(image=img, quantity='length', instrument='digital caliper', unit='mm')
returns 8.09 mm
